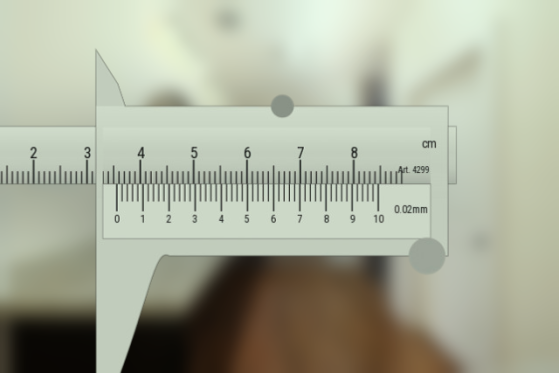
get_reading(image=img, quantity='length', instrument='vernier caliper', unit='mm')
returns 35.6 mm
